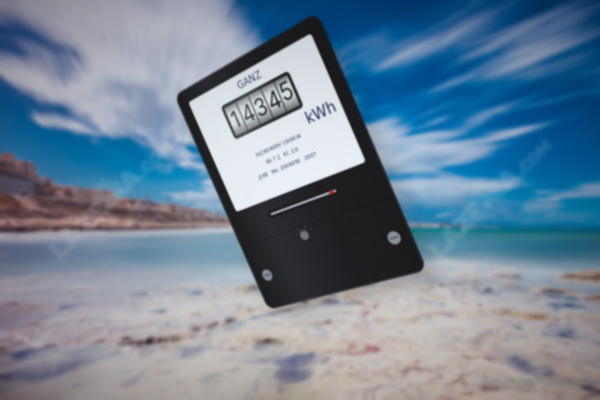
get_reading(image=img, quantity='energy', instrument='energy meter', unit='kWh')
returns 14345 kWh
